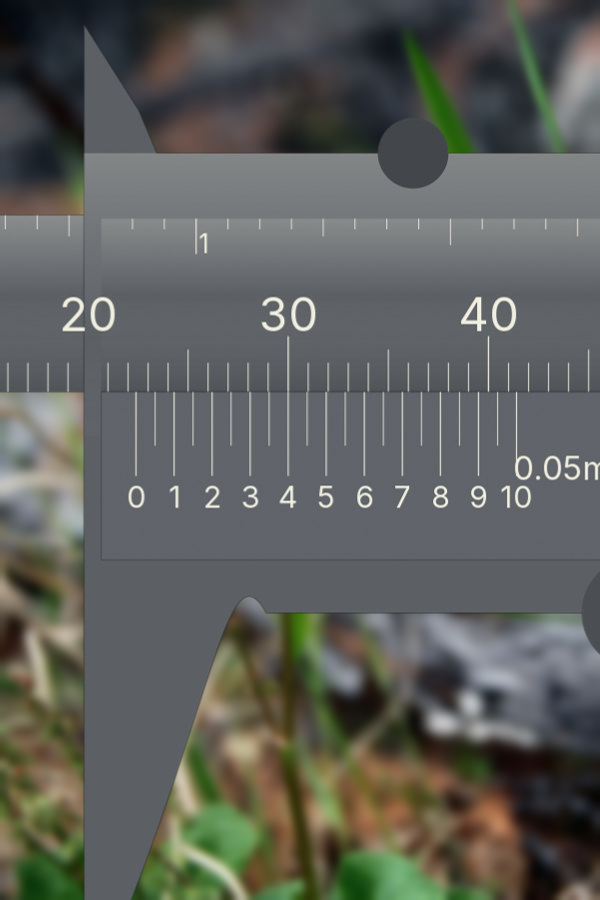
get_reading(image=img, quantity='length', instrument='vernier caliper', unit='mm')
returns 22.4 mm
